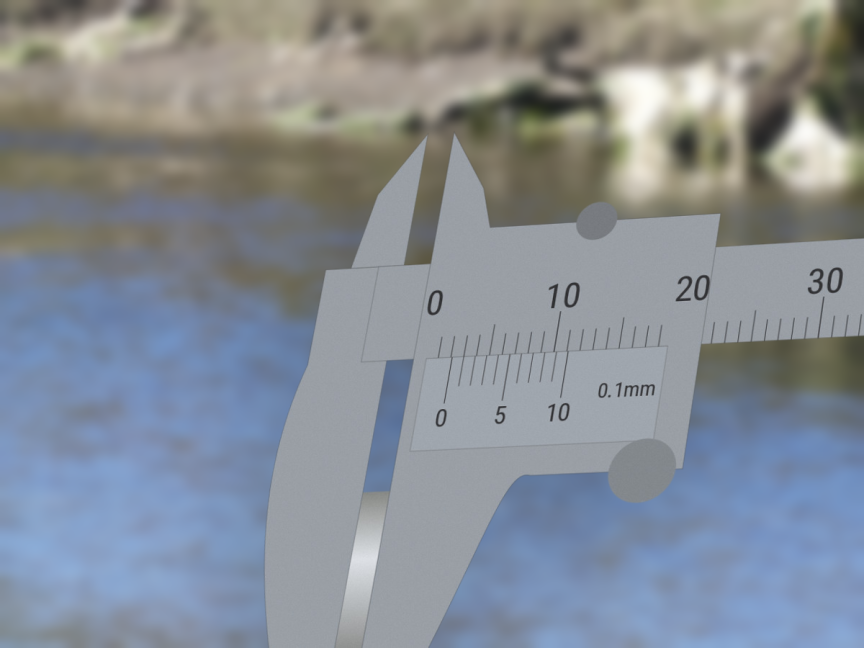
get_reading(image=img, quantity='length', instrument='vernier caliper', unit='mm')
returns 2.1 mm
